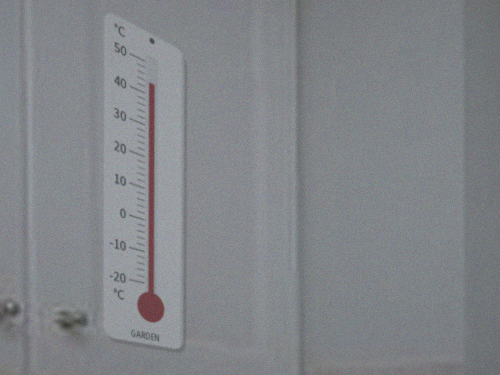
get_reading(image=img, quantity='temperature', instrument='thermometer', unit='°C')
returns 44 °C
